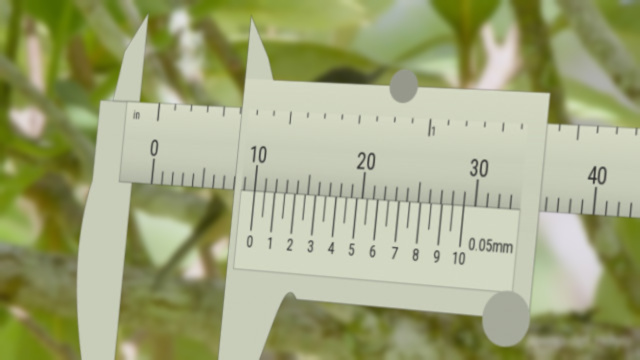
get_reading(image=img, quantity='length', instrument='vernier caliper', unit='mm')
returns 10.0 mm
